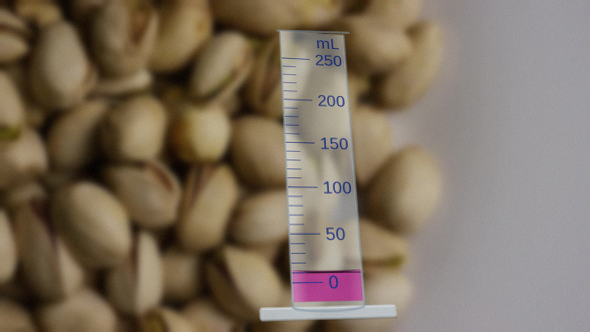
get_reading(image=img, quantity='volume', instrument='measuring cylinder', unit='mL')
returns 10 mL
